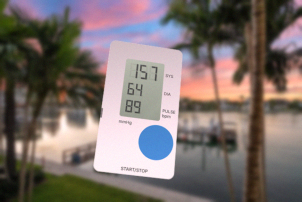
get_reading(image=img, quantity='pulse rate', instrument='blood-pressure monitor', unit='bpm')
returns 89 bpm
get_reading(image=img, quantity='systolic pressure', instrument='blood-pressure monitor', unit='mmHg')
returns 157 mmHg
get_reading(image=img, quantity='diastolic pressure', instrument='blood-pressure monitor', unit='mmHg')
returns 64 mmHg
